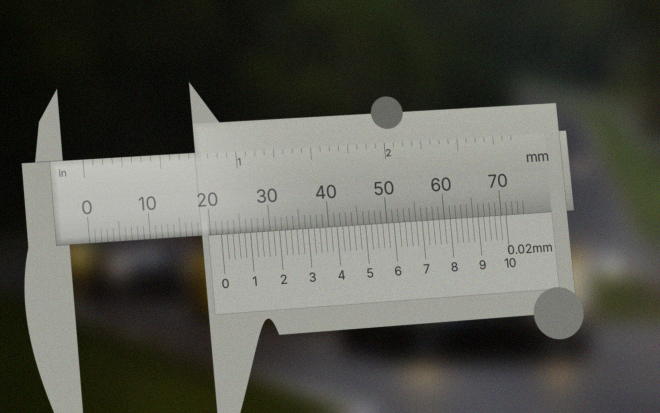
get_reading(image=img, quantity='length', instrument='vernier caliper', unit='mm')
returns 21.8 mm
